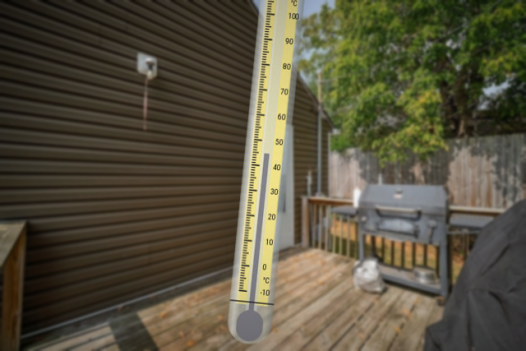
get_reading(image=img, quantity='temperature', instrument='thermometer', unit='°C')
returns 45 °C
